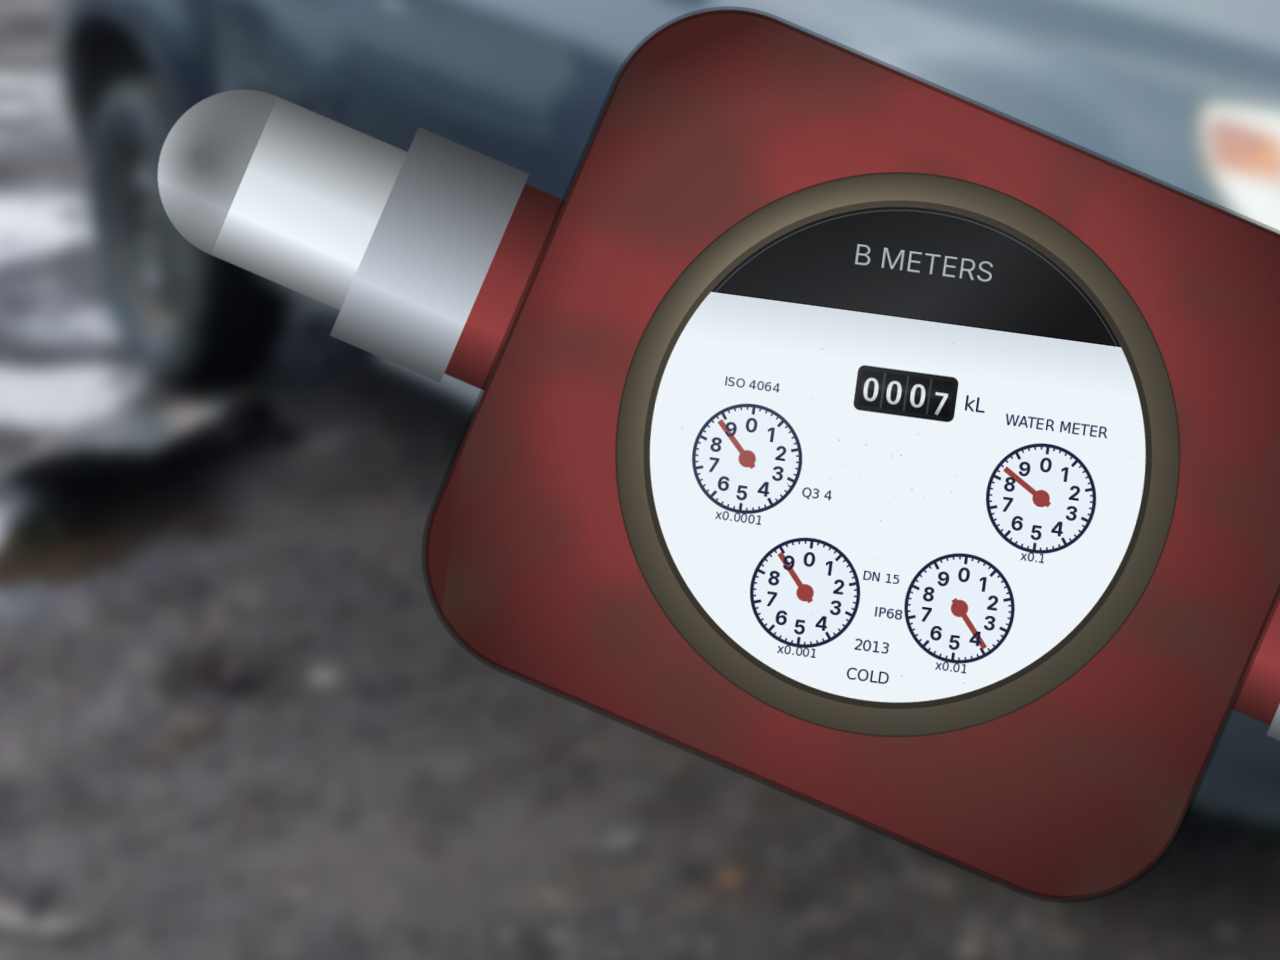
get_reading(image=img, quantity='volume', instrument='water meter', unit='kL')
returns 6.8388 kL
